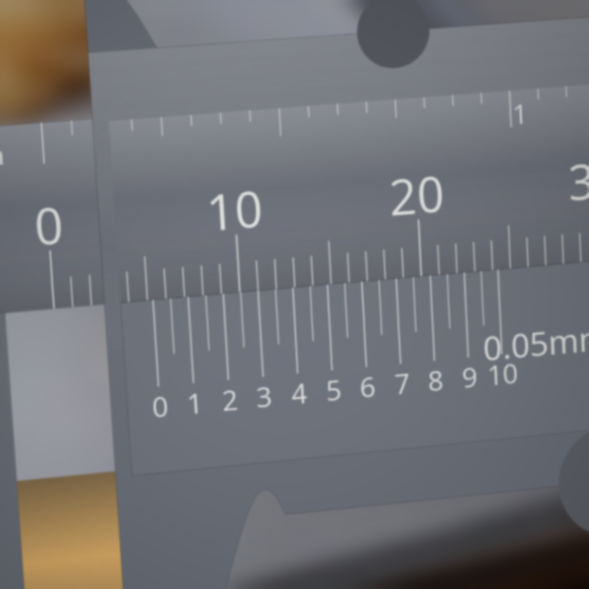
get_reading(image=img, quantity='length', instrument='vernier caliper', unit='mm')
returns 5.3 mm
